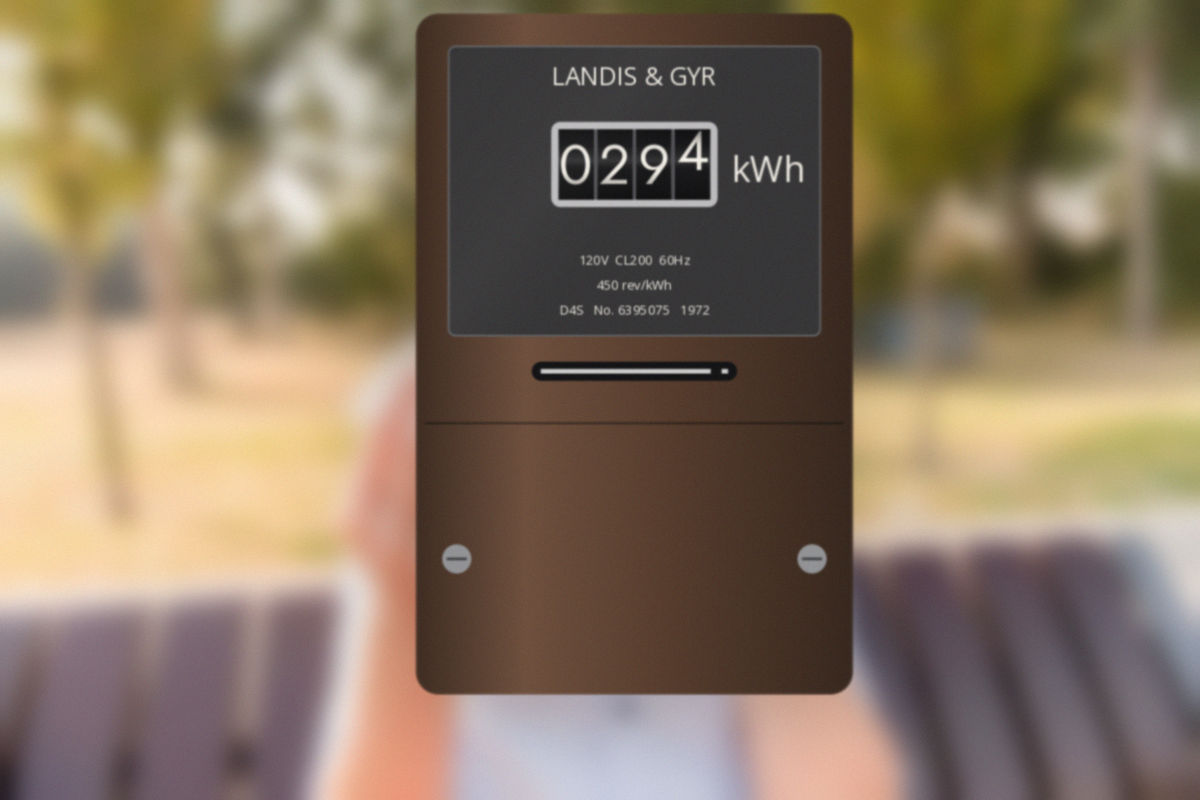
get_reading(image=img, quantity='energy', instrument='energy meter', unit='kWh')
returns 294 kWh
